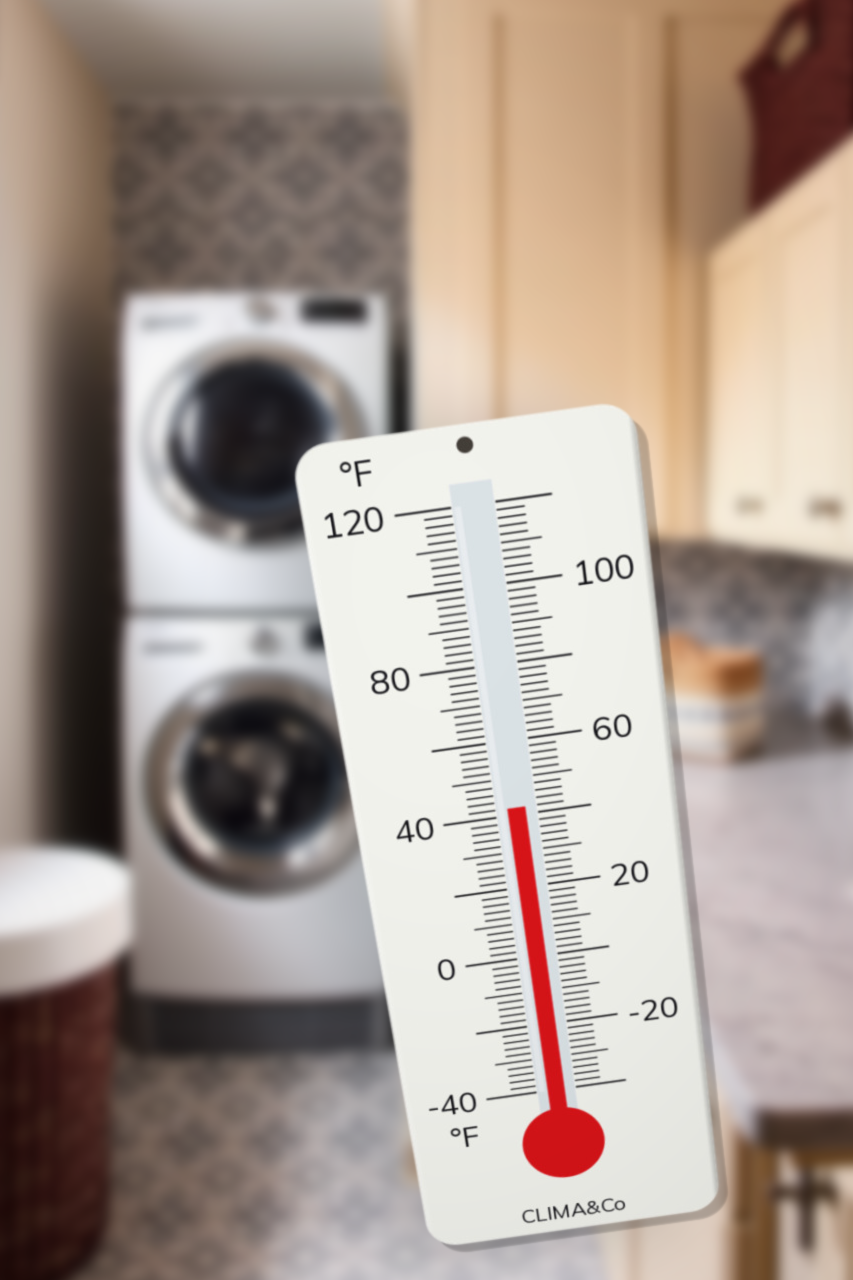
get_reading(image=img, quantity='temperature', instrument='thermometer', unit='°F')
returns 42 °F
